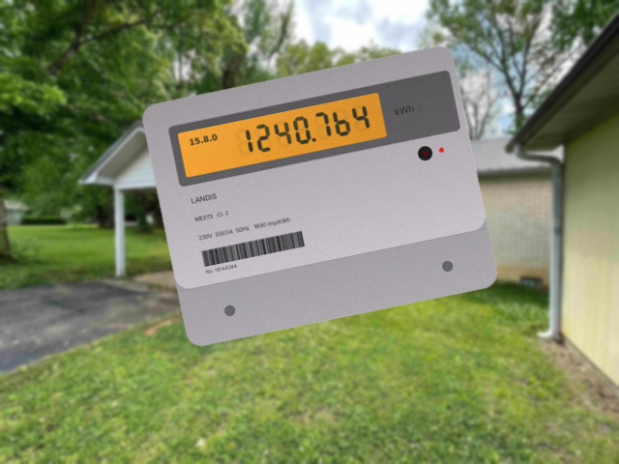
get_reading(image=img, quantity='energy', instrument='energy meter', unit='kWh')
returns 1240.764 kWh
